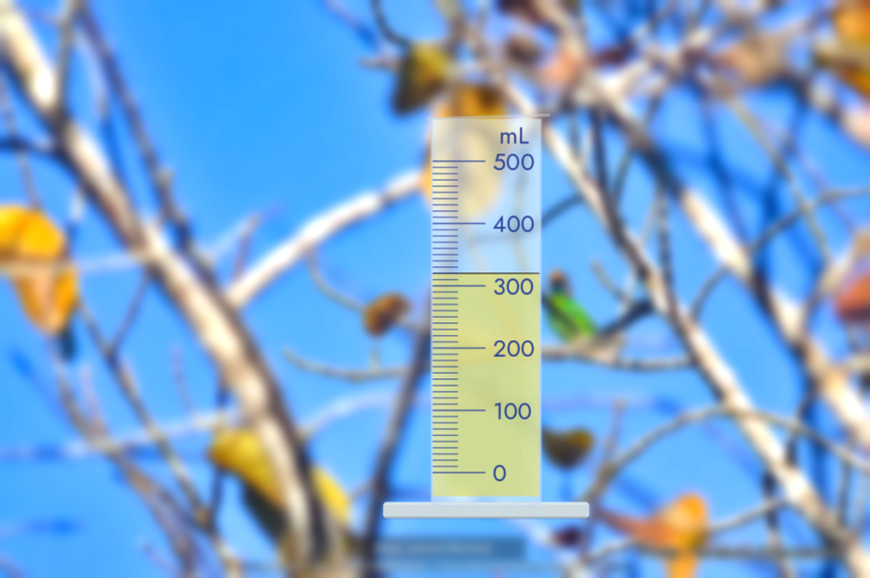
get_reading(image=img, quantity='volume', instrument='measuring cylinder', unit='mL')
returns 320 mL
